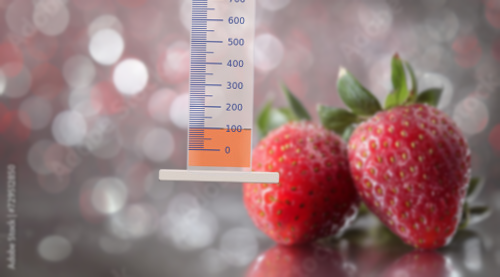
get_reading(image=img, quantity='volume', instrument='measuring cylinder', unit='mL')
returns 100 mL
